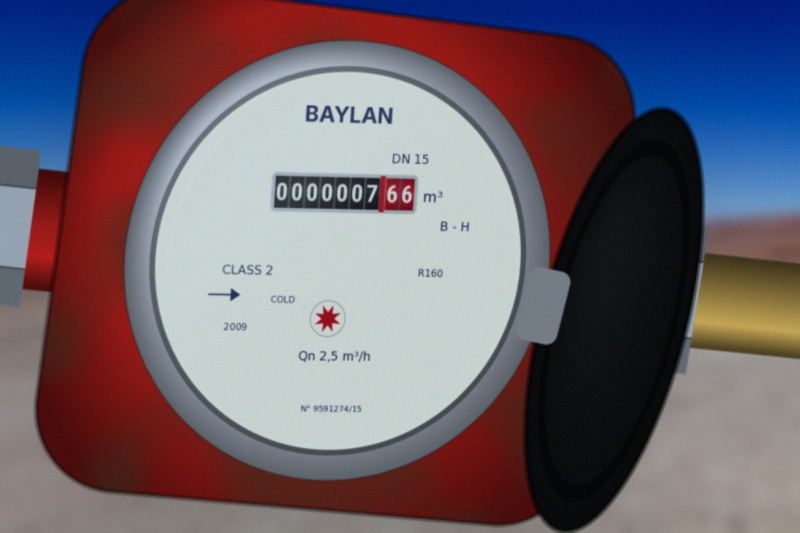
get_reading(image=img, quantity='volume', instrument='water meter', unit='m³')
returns 7.66 m³
